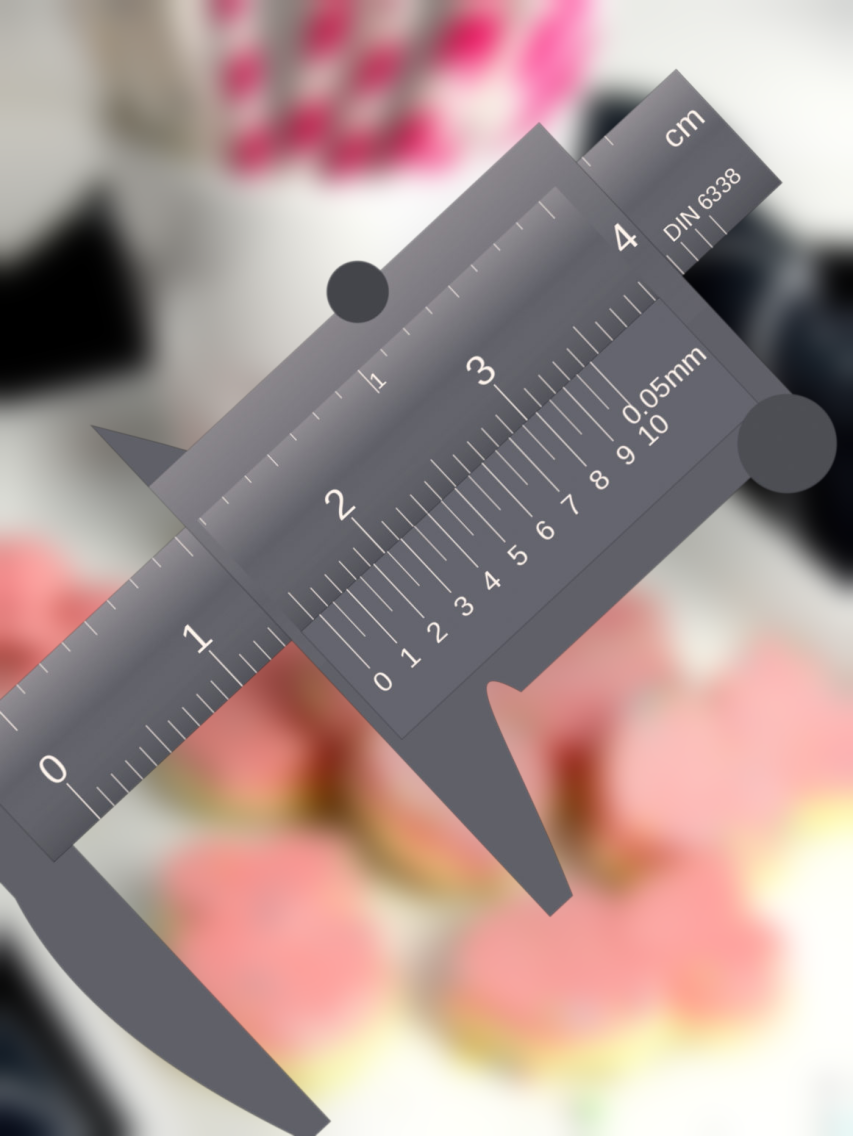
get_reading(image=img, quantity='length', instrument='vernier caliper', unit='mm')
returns 15.4 mm
